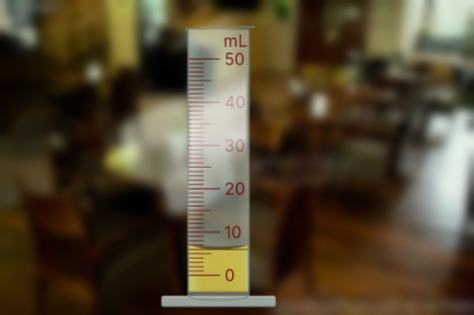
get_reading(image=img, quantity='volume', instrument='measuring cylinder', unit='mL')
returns 6 mL
